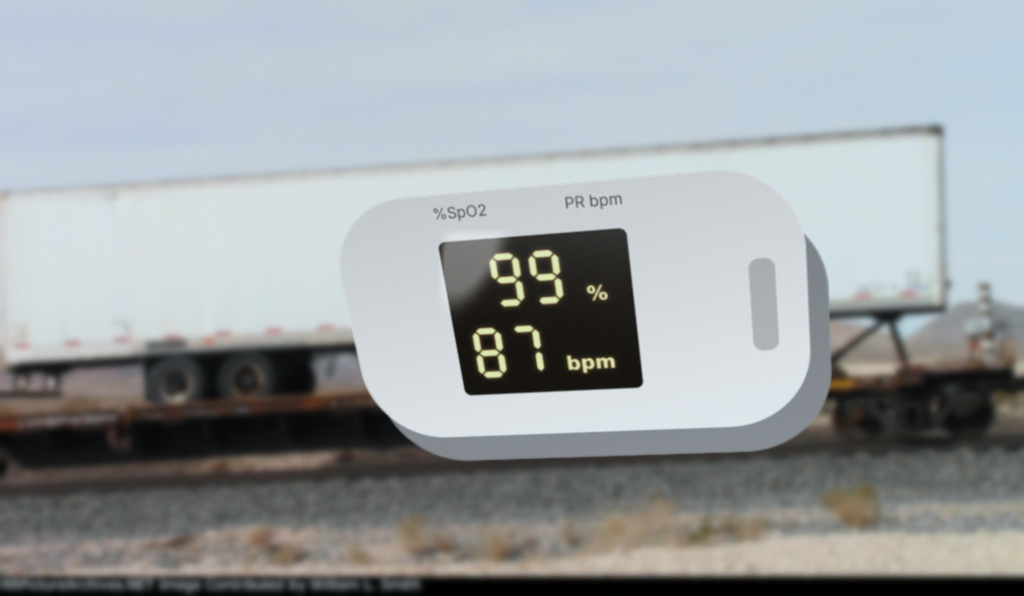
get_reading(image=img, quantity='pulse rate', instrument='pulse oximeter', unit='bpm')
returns 87 bpm
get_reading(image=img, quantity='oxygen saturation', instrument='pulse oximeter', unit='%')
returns 99 %
